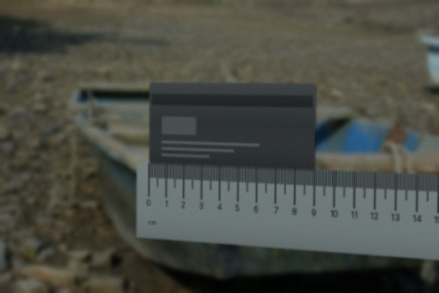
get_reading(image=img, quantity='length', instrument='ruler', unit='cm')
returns 9 cm
